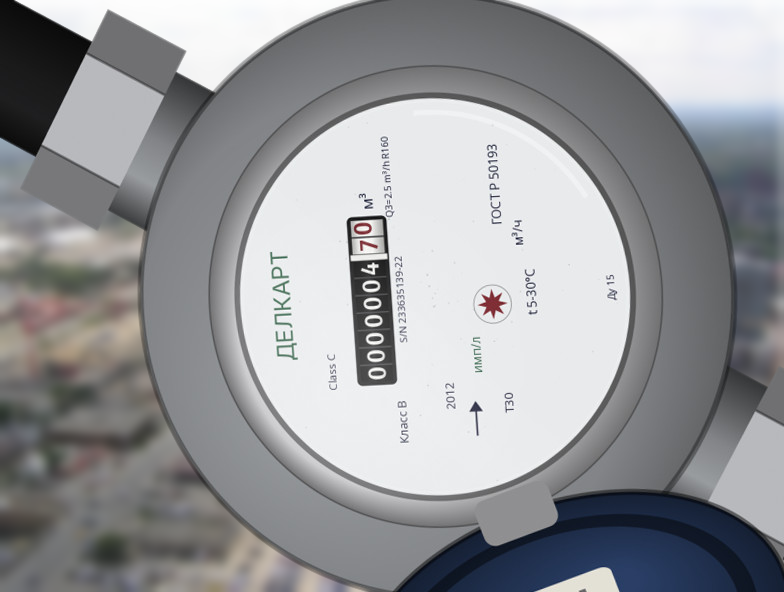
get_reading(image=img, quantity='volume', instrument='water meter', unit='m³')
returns 4.70 m³
